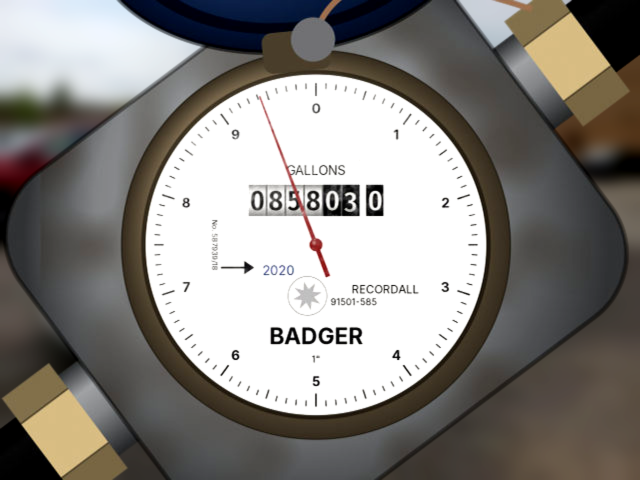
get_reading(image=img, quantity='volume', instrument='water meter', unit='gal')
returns 858029.4 gal
